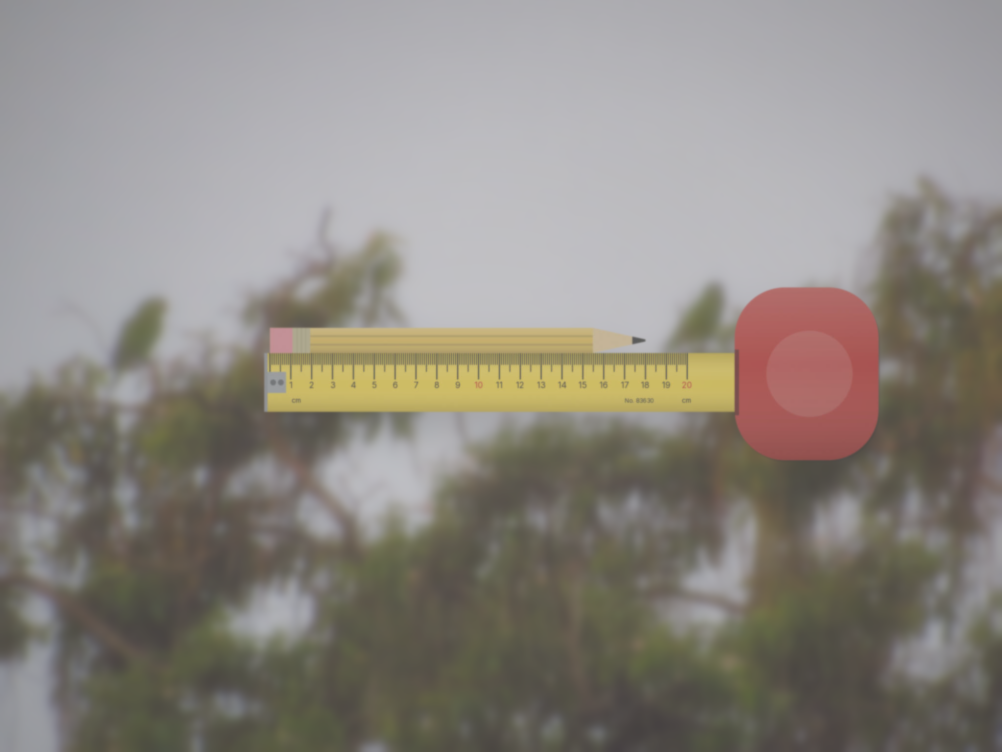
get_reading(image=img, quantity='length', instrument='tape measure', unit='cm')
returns 18 cm
